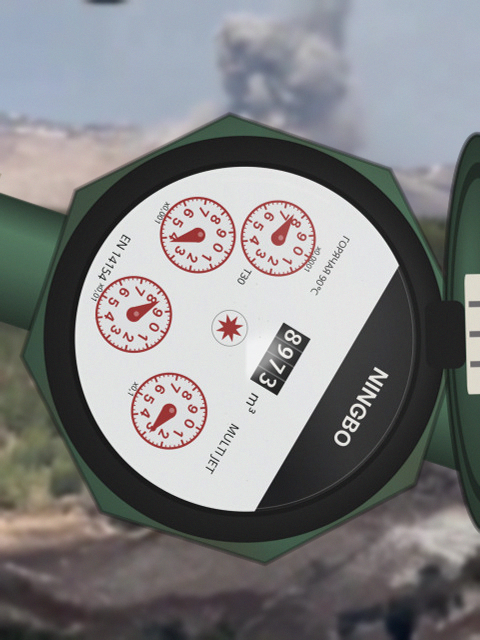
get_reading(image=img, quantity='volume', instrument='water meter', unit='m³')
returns 8973.2837 m³
